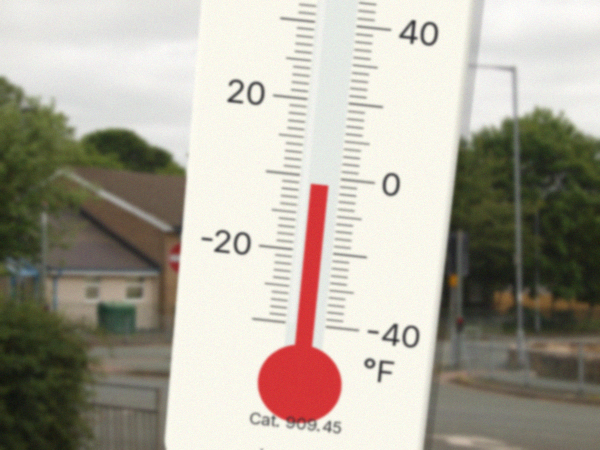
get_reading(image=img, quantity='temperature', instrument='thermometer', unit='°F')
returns -2 °F
